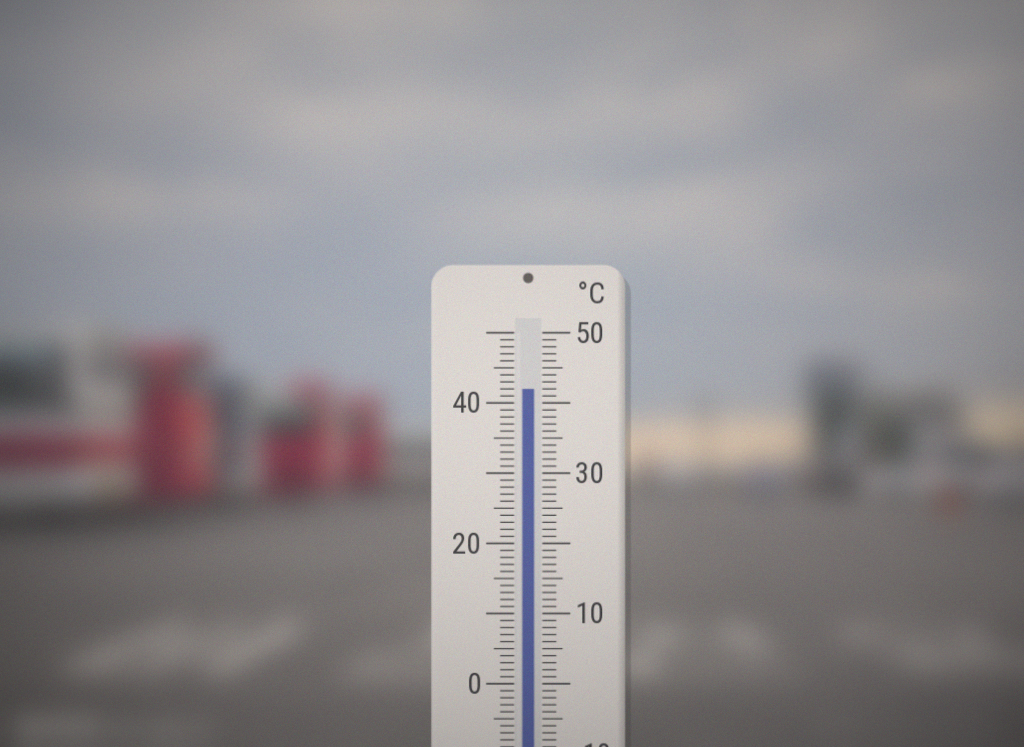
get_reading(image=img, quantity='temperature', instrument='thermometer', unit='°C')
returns 42 °C
